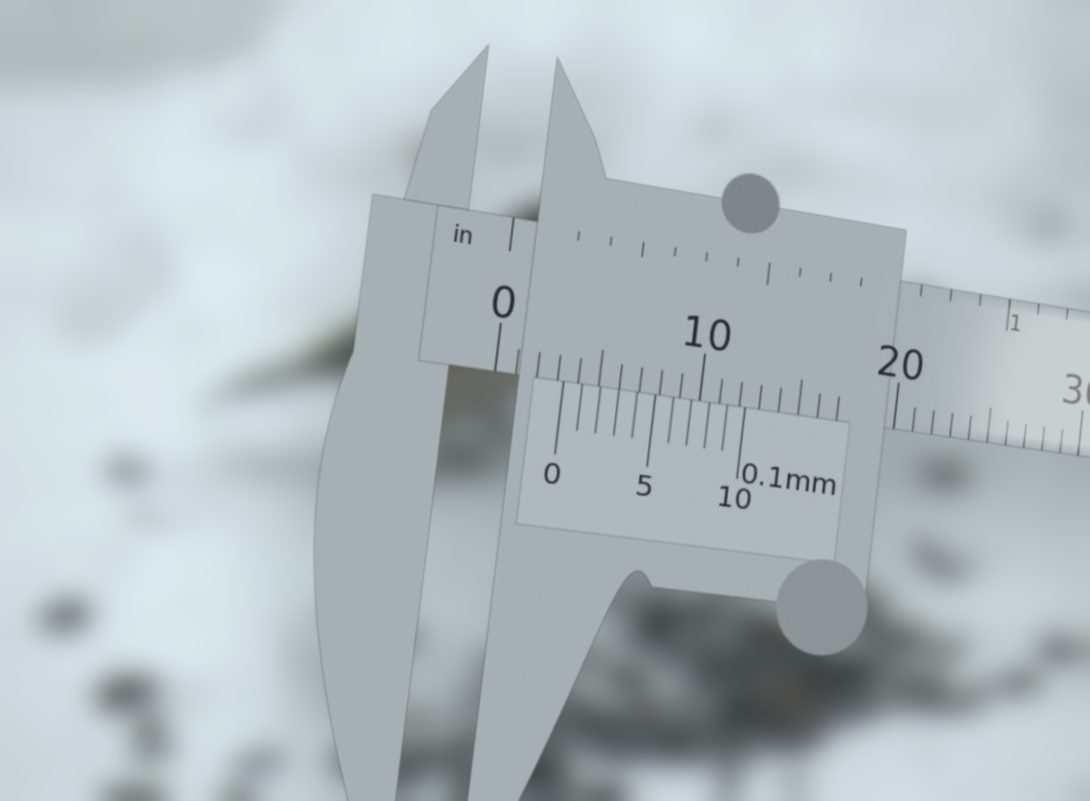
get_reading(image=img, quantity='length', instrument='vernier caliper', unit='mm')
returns 3.3 mm
